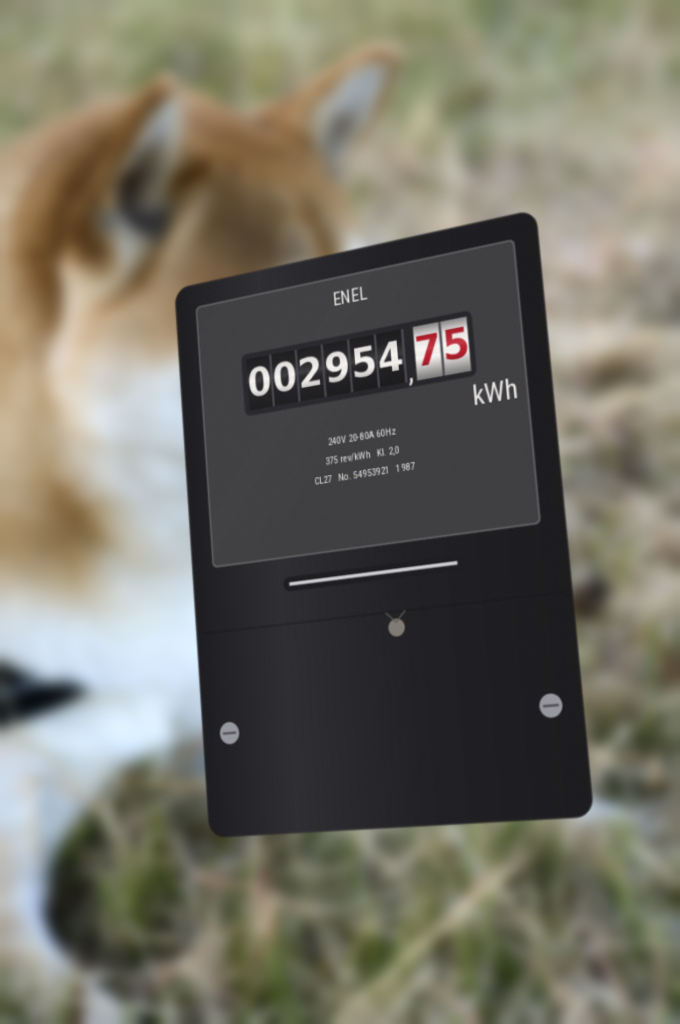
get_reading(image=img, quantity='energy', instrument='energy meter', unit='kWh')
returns 2954.75 kWh
